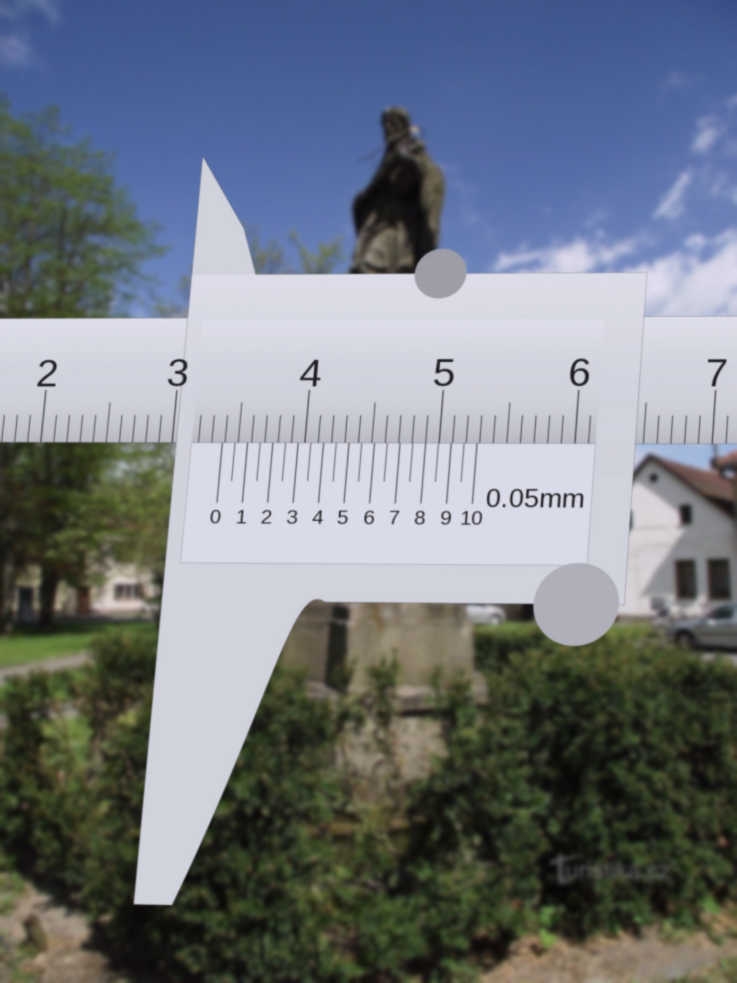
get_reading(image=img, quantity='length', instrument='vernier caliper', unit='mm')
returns 33.8 mm
